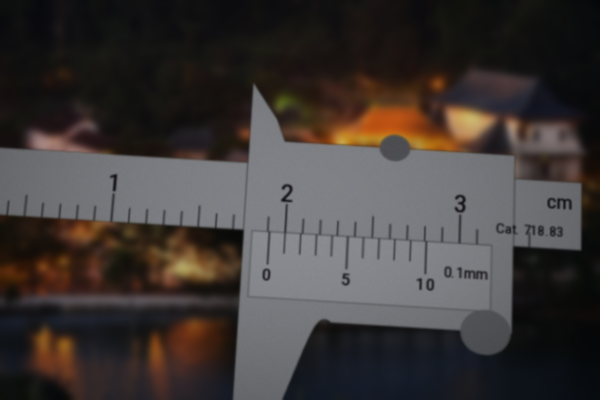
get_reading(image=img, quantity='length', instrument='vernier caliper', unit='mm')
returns 19.1 mm
